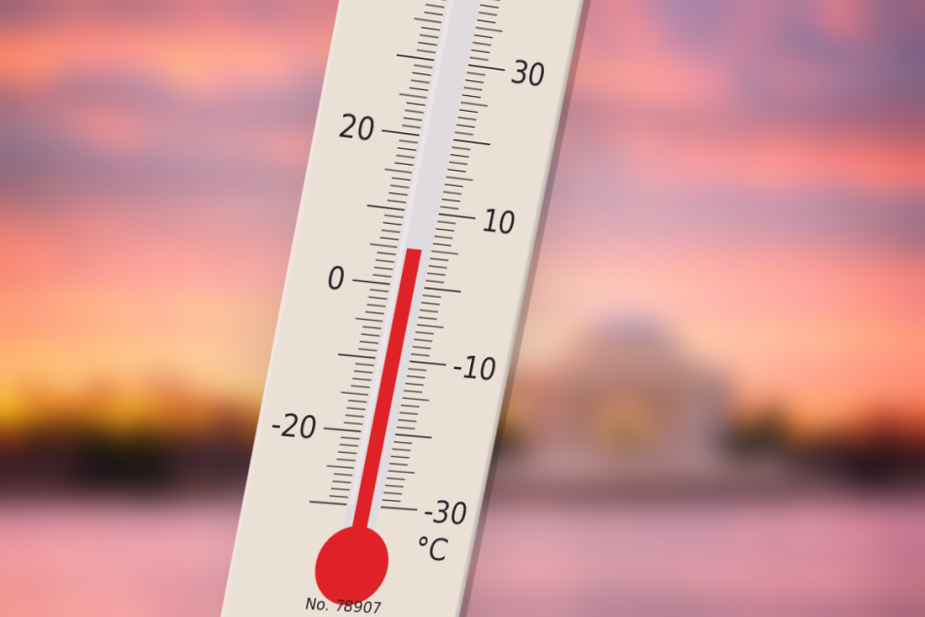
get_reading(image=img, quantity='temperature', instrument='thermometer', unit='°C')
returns 5 °C
